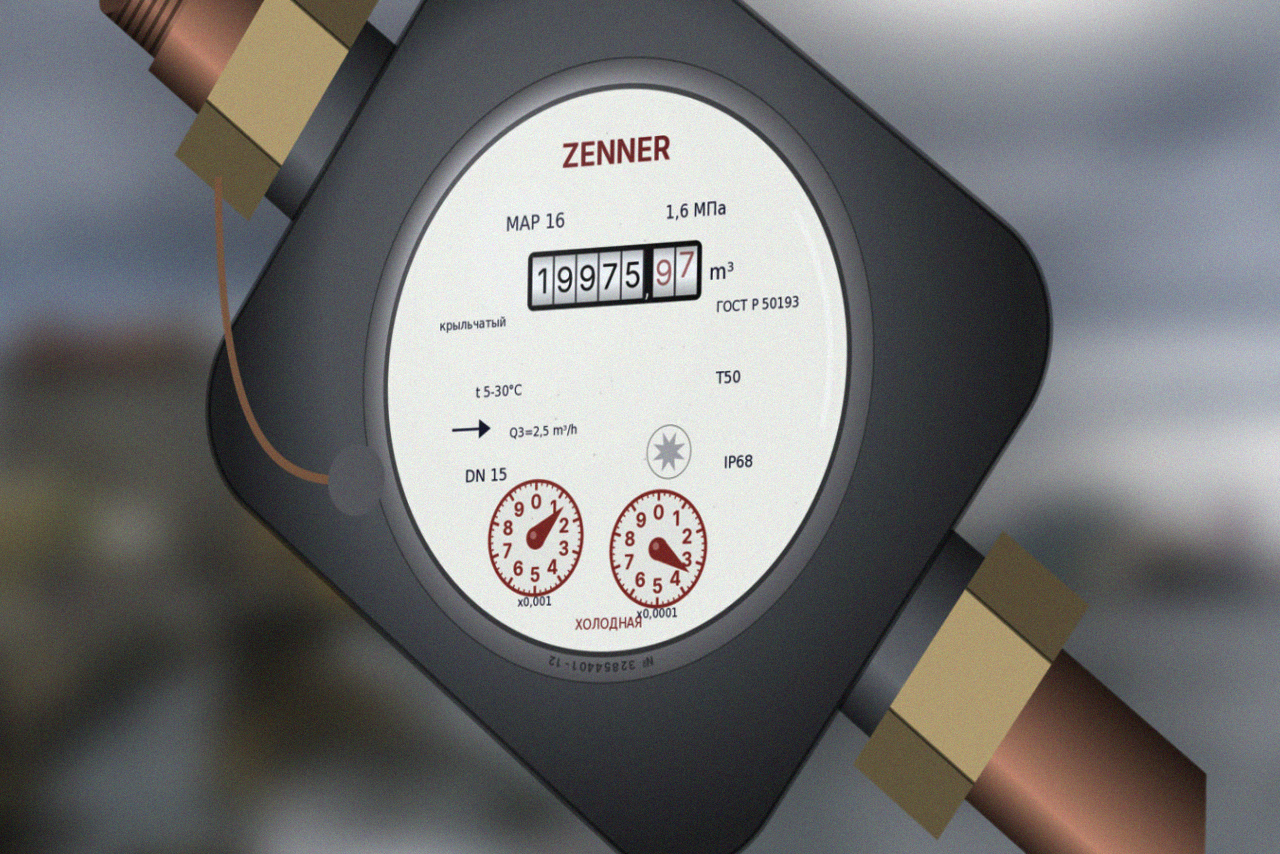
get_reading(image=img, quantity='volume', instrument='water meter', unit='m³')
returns 19975.9713 m³
